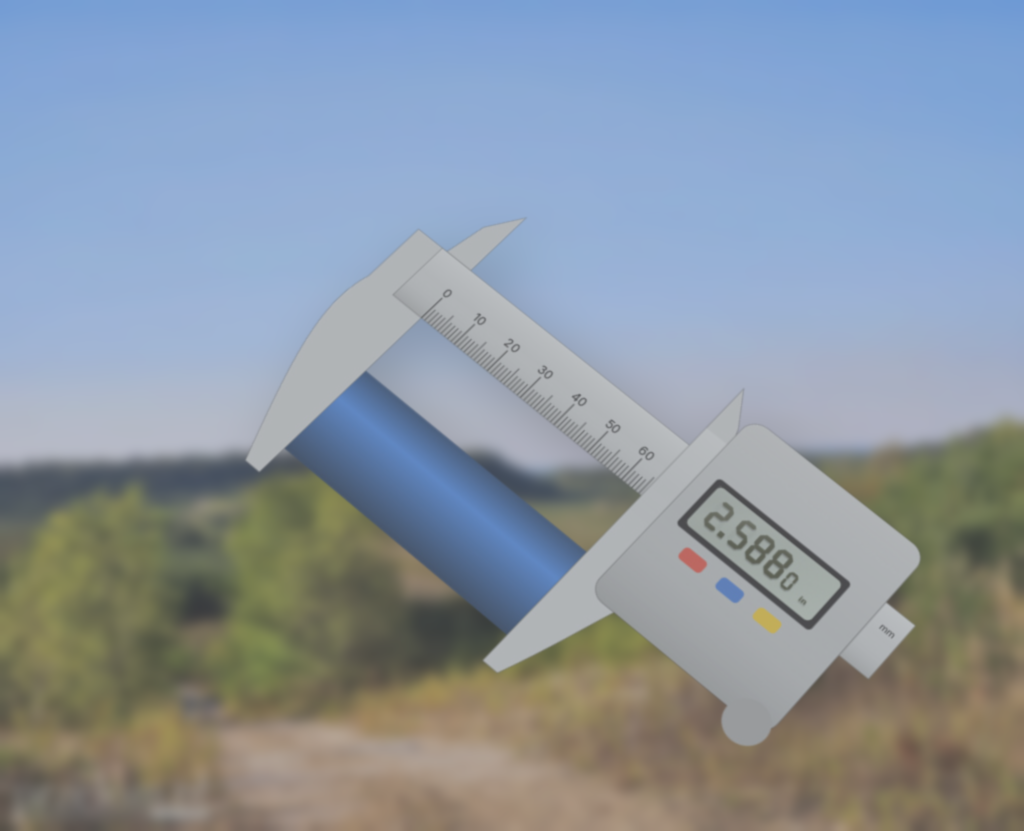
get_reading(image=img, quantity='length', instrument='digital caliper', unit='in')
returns 2.5880 in
